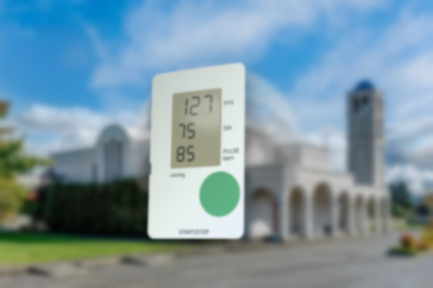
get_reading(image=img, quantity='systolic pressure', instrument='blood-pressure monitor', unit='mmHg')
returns 127 mmHg
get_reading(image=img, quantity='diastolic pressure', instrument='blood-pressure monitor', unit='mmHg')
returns 75 mmHg
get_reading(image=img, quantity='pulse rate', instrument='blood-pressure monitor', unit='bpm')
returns 85 bpm
